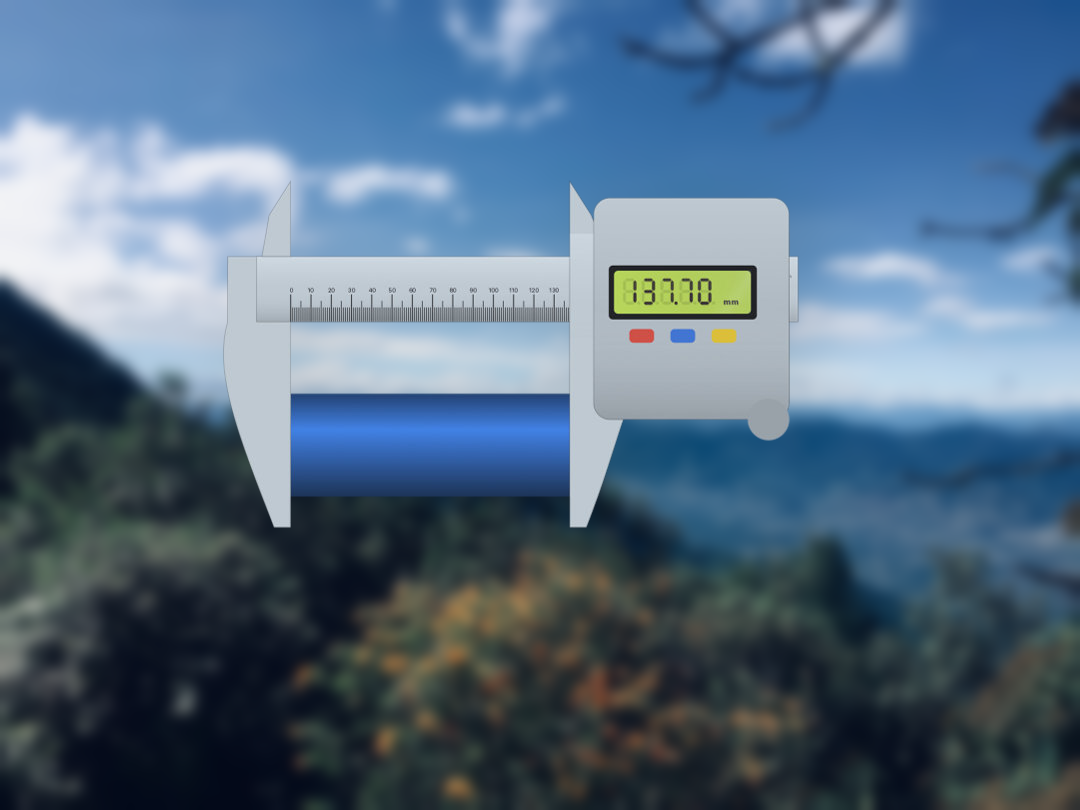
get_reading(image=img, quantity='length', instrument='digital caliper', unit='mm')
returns 137.70 mm
